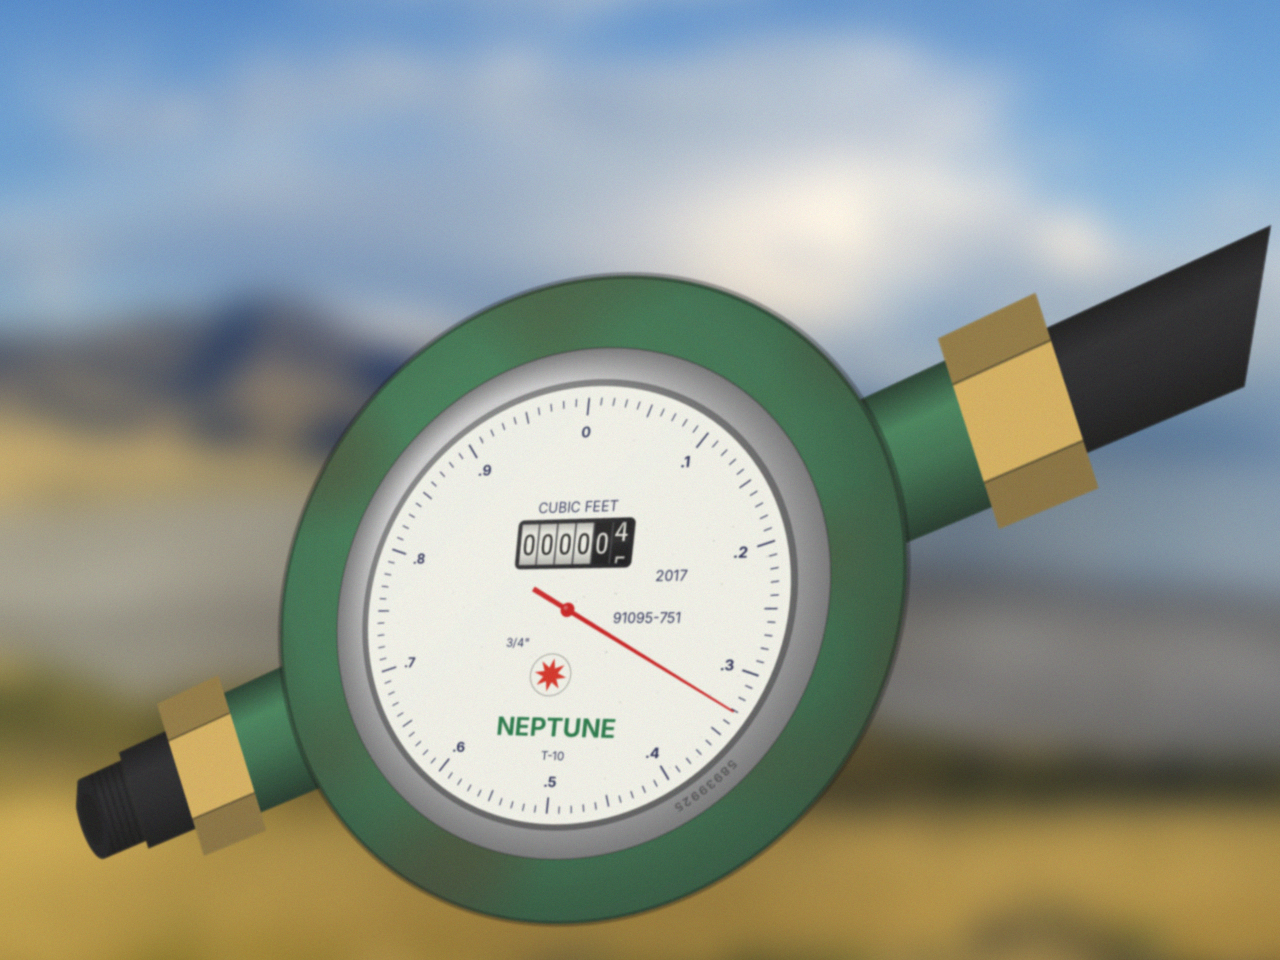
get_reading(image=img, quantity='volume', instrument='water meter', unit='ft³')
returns 4.33 ft³
